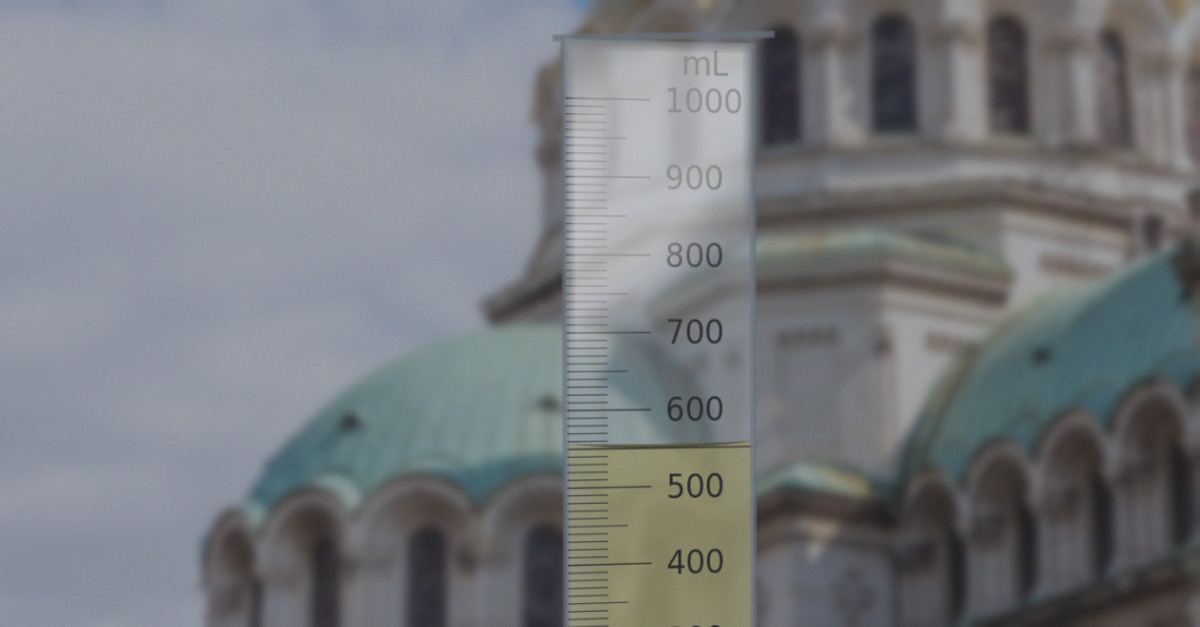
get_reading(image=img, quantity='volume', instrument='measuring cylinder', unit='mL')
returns 550 mL
